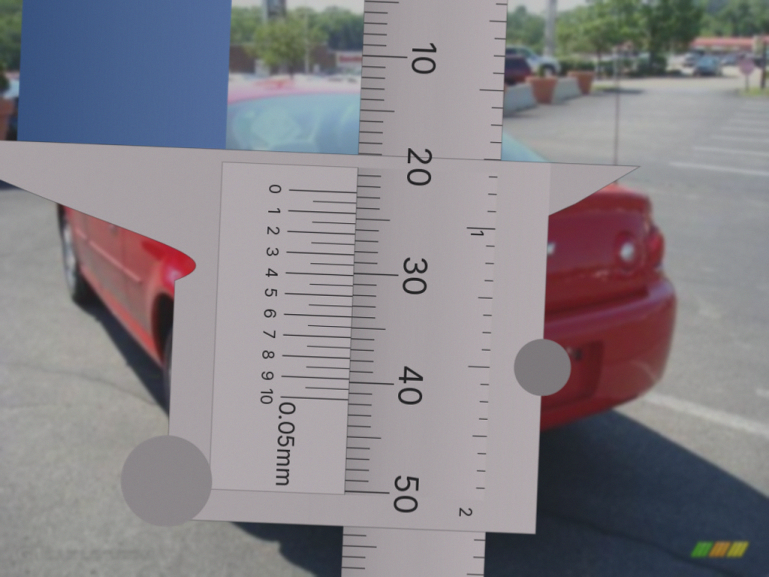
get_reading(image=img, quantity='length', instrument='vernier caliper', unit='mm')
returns 22.6 mm
